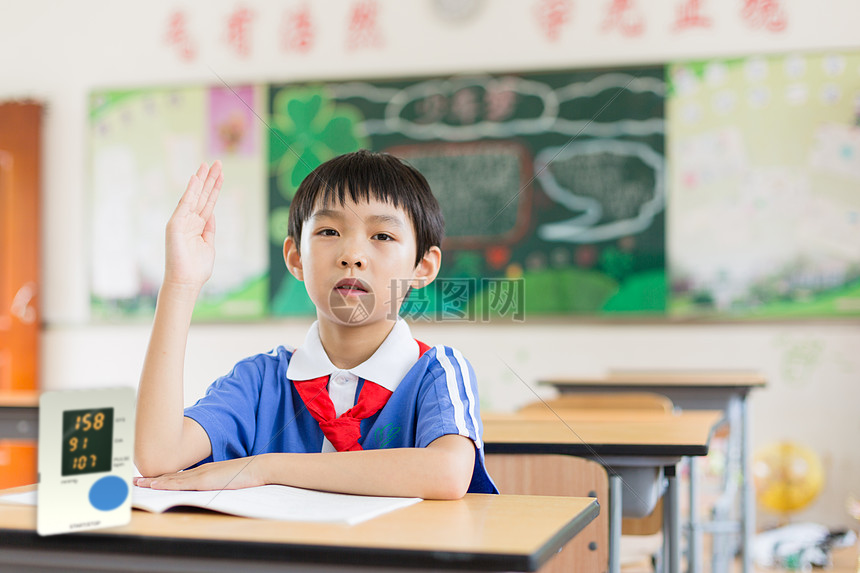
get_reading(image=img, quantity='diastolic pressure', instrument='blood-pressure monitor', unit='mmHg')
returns 91 mmHg
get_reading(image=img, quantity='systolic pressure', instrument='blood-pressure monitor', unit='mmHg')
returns 158 mmHg
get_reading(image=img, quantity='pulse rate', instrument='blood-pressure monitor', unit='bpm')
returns 107 bpm
